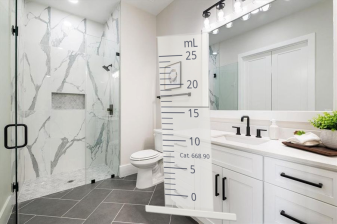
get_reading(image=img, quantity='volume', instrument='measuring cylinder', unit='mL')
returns 16 mL
